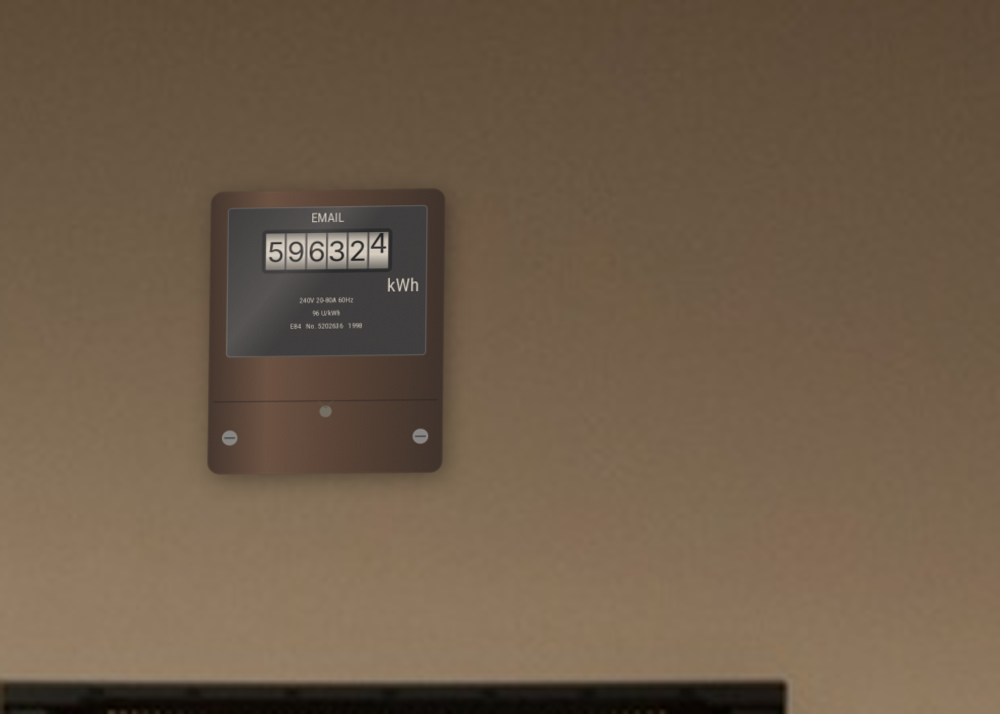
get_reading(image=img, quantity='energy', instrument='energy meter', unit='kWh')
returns 596324 kWh
